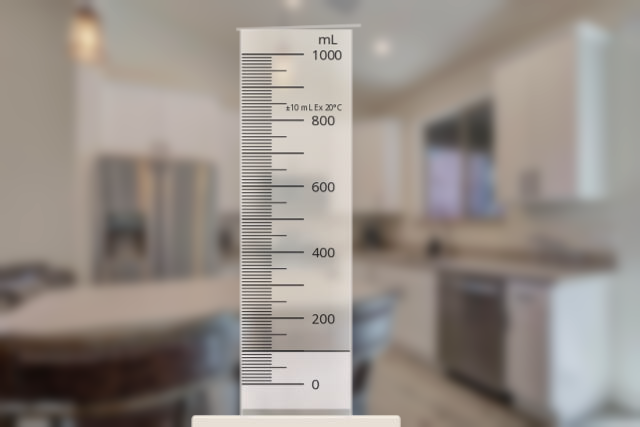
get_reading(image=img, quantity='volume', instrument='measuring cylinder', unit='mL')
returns 100 mL
